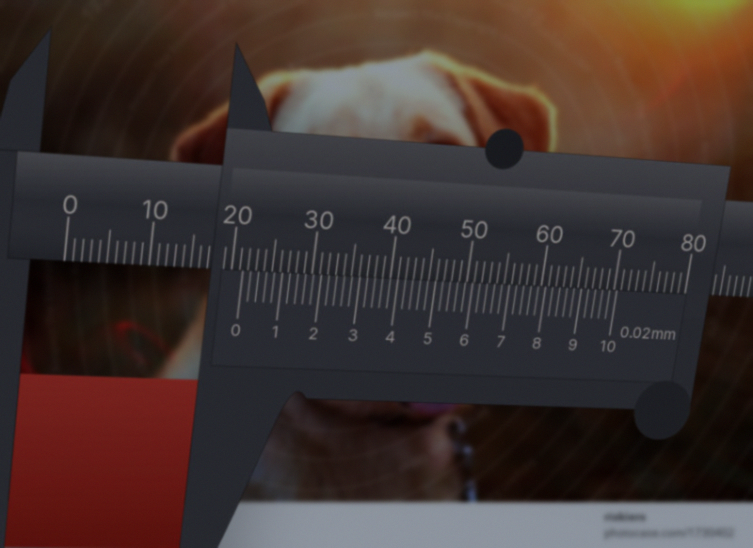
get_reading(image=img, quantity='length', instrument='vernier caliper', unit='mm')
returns 21.4 mm
